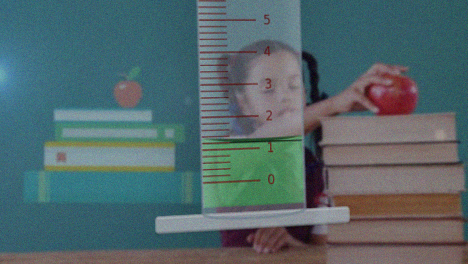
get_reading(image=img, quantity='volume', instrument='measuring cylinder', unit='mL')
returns 1.2 mL
